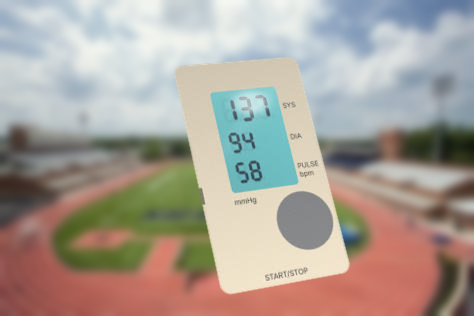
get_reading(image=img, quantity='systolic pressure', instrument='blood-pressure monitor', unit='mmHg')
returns 137 mmHg
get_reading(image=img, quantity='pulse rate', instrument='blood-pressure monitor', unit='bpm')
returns 58 bpm
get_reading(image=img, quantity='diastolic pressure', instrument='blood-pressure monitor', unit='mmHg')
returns 94 mmHg
